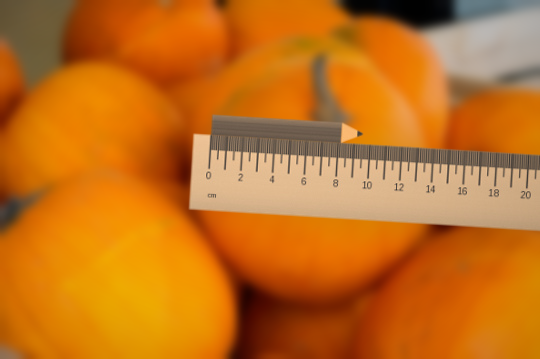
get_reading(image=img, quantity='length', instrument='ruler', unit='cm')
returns 9.5 cm
